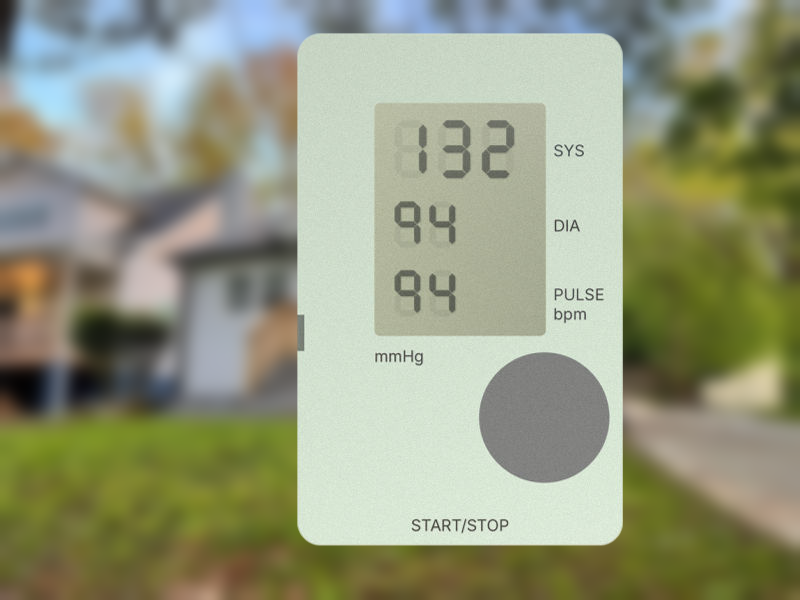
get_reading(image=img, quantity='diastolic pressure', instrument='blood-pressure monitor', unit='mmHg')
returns 94 mmHg
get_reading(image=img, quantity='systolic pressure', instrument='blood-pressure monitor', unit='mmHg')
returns 132 mmHg
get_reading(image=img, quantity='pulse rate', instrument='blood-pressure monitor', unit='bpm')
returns 94 bpm
